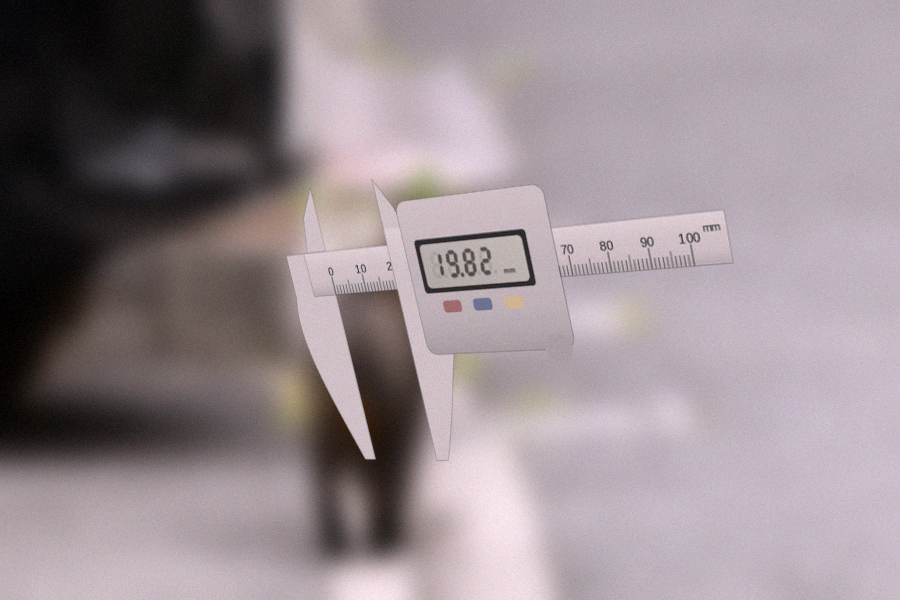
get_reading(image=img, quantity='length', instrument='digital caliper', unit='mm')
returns 19.82 mm
